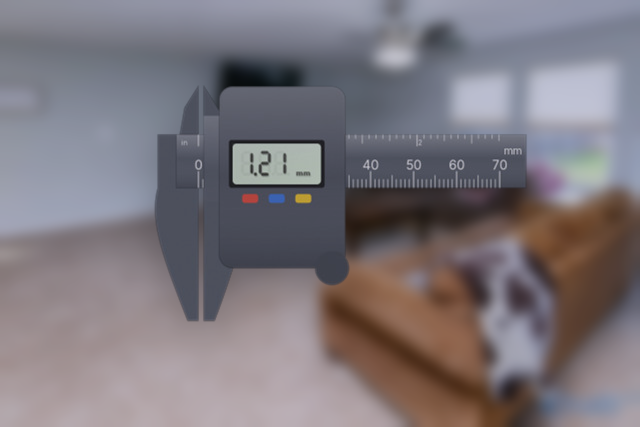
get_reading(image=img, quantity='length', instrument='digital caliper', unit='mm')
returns 1.21 mm
